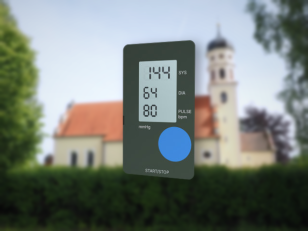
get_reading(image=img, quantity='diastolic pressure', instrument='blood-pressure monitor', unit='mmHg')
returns 64 mmHg
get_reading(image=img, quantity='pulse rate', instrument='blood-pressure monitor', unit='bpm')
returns 80 bpm
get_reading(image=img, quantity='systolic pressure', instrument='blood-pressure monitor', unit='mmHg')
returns 144 mmHg
